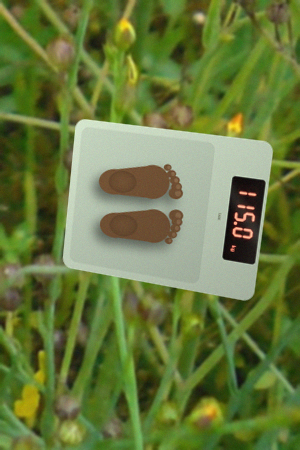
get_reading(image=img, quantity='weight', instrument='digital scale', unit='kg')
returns 115.0 kg
